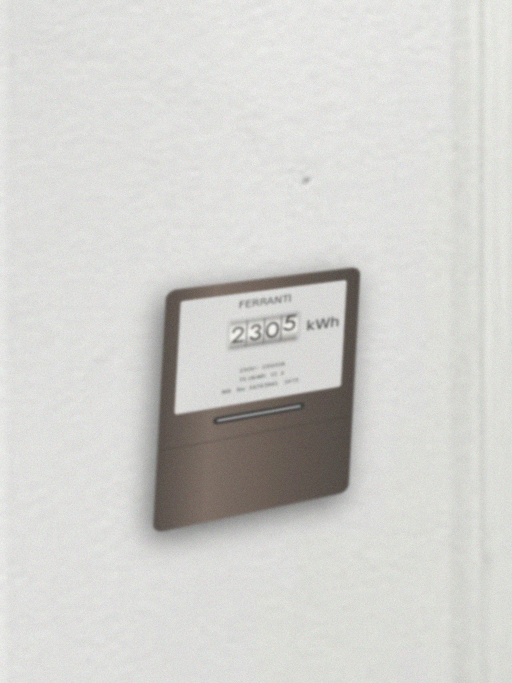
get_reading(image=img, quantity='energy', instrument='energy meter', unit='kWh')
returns 2305 kWh
